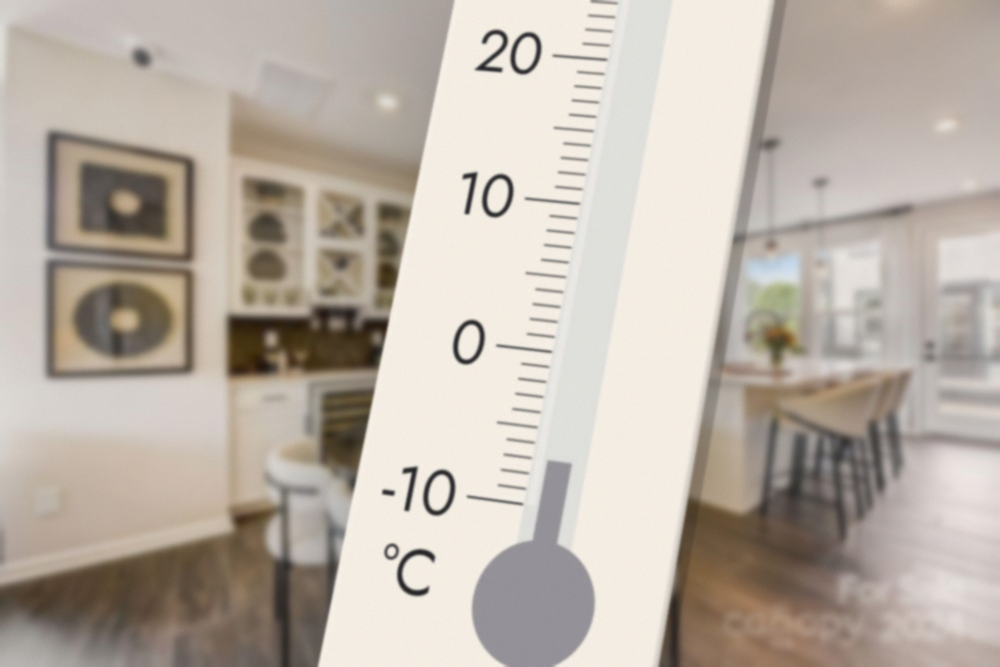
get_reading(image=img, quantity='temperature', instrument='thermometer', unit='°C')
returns -7 °C
